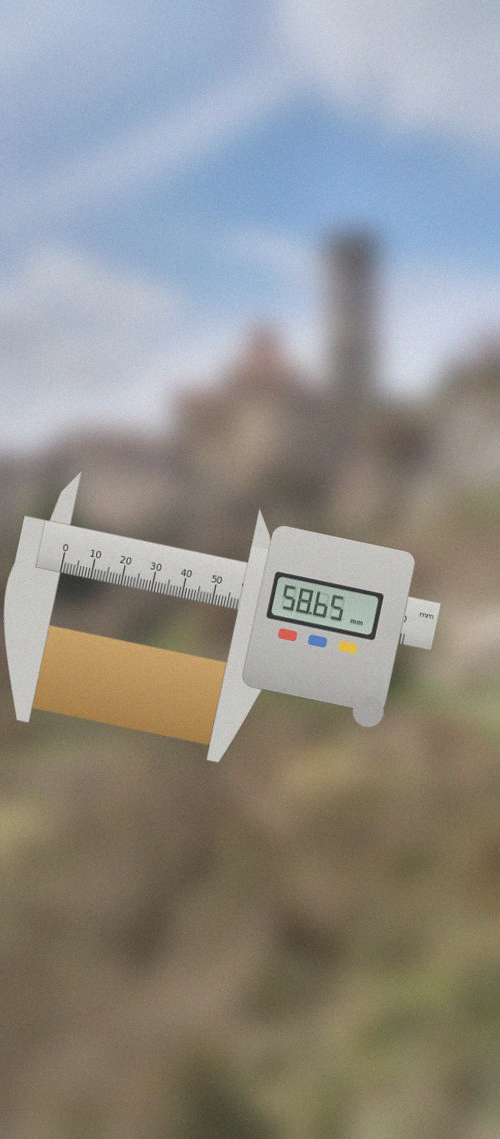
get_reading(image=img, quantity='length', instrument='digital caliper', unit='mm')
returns 58.65 mm
